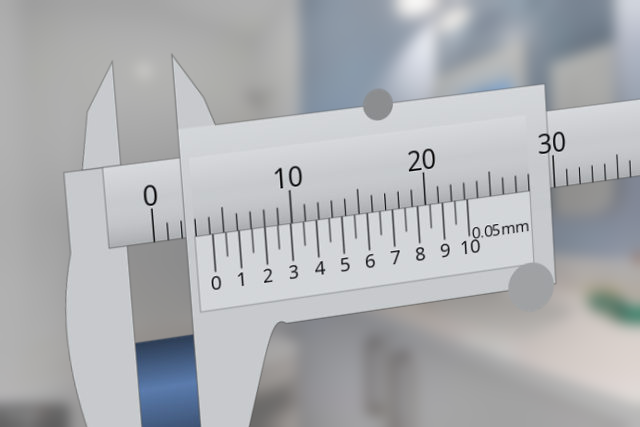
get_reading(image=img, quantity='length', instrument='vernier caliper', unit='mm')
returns 4.2 mm
